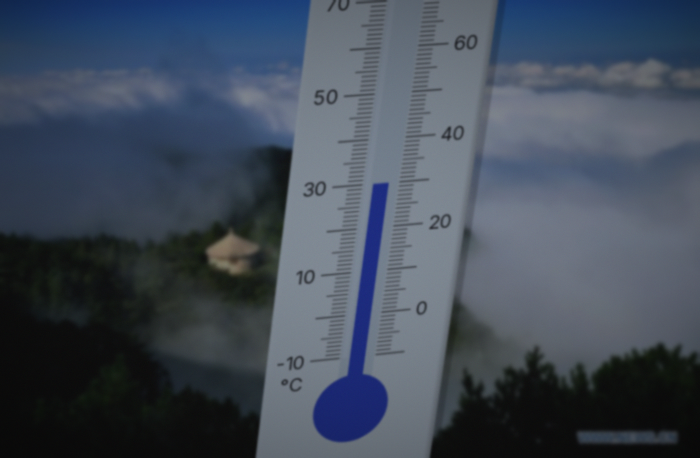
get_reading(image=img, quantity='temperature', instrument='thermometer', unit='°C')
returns 30 °C
